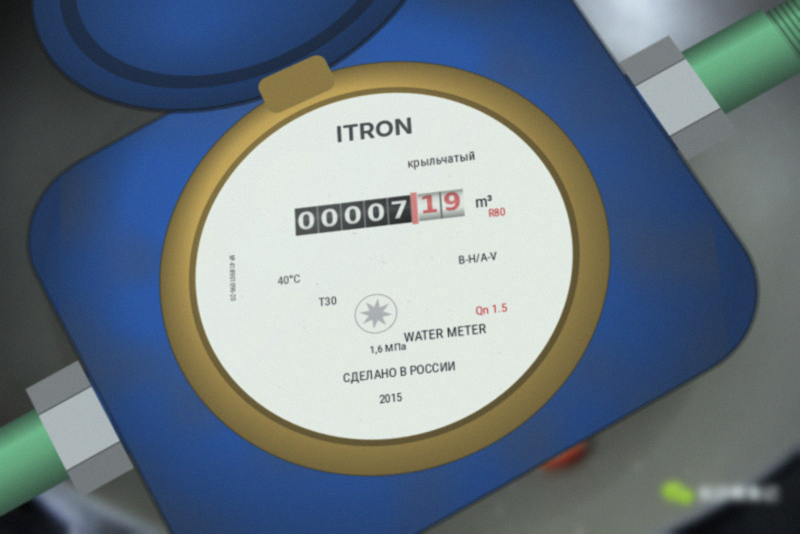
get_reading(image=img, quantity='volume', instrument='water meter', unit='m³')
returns 7.19 m³
